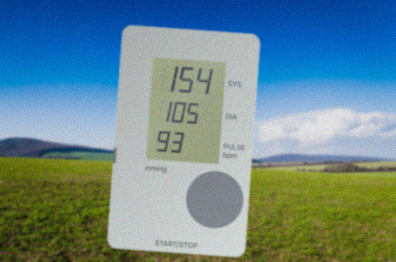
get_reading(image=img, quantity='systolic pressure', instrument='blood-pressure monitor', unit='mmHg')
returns 154 mmHg
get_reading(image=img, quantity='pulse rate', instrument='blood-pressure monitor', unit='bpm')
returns 93 bpm
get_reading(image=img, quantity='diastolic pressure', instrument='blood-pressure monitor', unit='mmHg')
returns 105 mmHg
